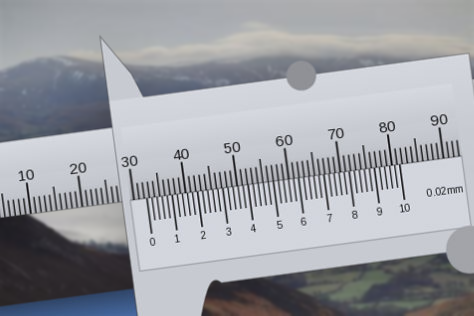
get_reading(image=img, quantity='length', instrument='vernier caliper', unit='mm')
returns 32.5 mm
